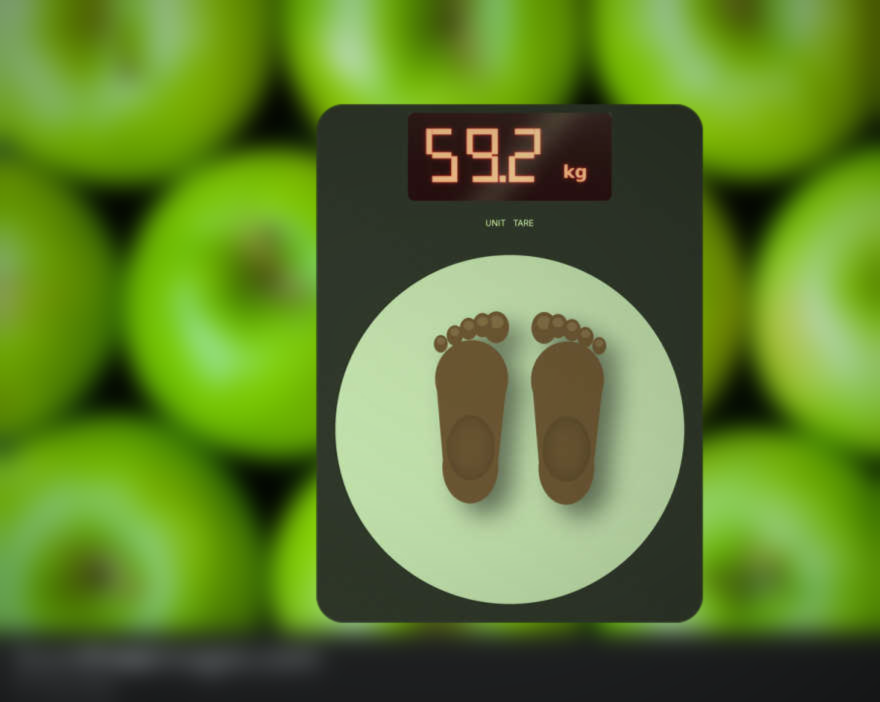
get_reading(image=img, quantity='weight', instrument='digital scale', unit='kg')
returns 59.2 kg
